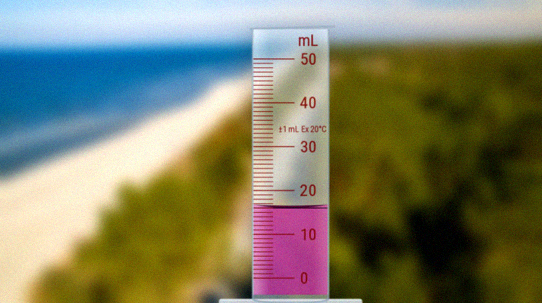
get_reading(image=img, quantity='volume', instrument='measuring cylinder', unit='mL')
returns 16 mL
